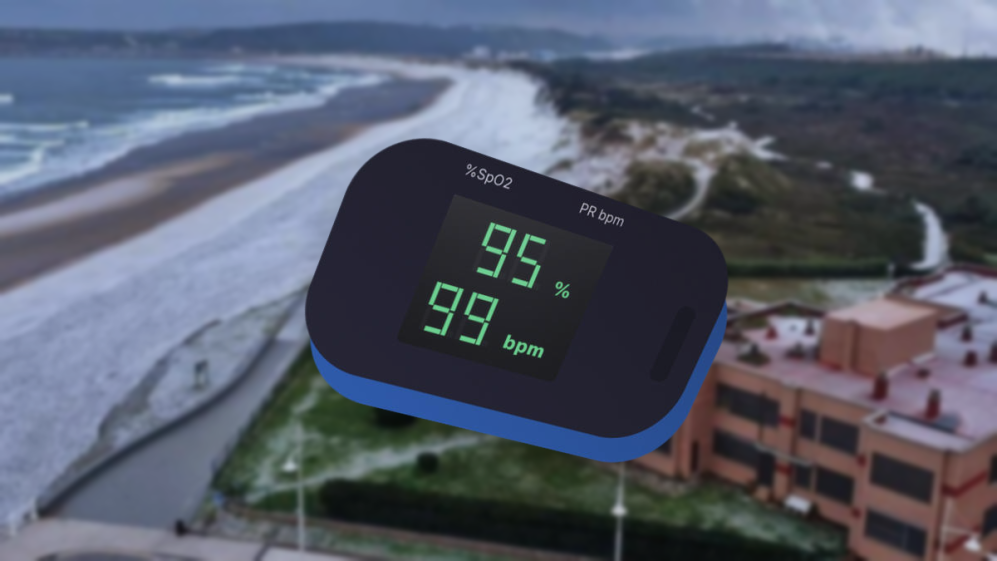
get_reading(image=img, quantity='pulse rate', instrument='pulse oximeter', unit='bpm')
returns 99 bpm
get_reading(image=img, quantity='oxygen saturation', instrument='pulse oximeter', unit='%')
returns 95 %
